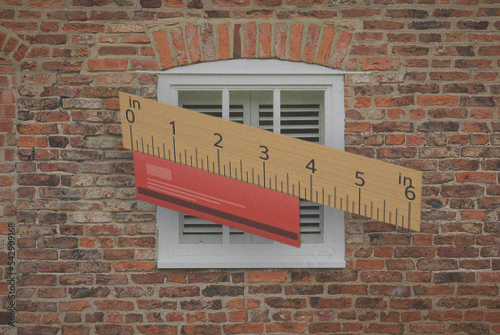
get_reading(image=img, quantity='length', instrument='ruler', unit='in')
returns 3.75 in
